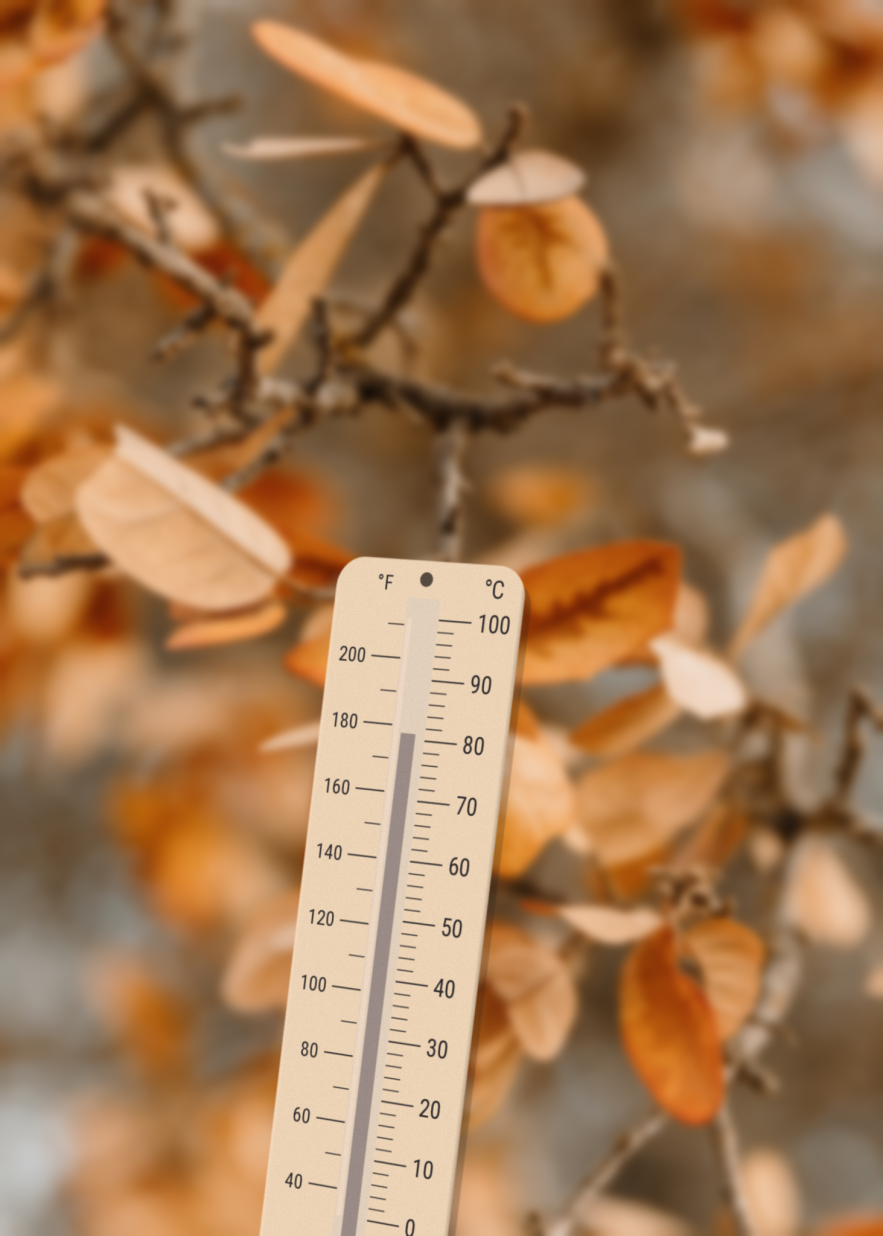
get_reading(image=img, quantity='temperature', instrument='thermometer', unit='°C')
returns 81 °C
